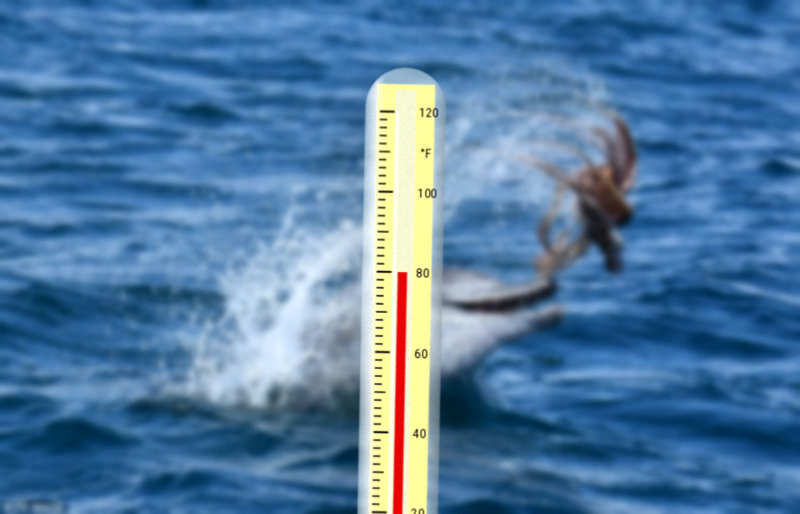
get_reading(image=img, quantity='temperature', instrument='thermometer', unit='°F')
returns 80 °F
